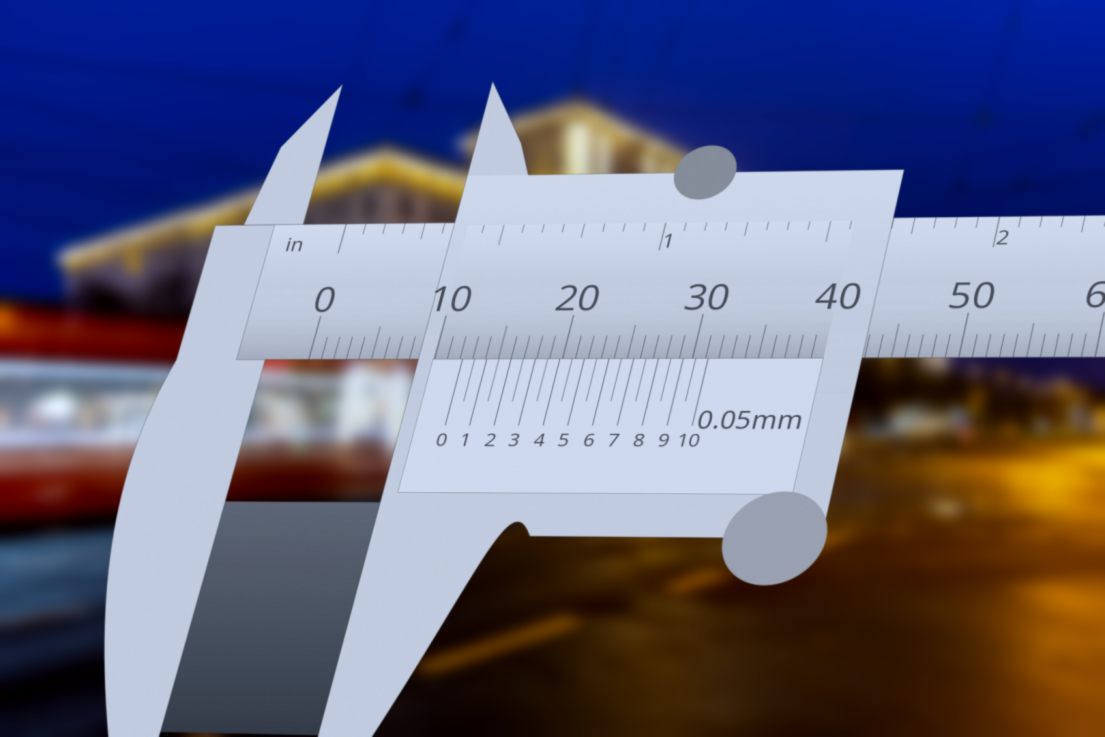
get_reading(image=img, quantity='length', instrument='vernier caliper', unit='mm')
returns 12.2 mm
